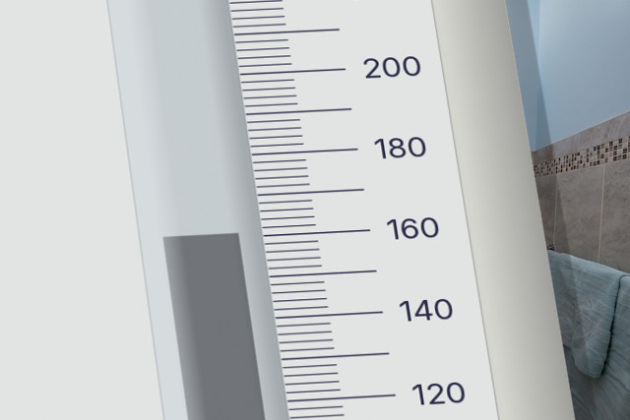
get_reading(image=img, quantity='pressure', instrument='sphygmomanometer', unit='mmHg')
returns 161 mmHg
